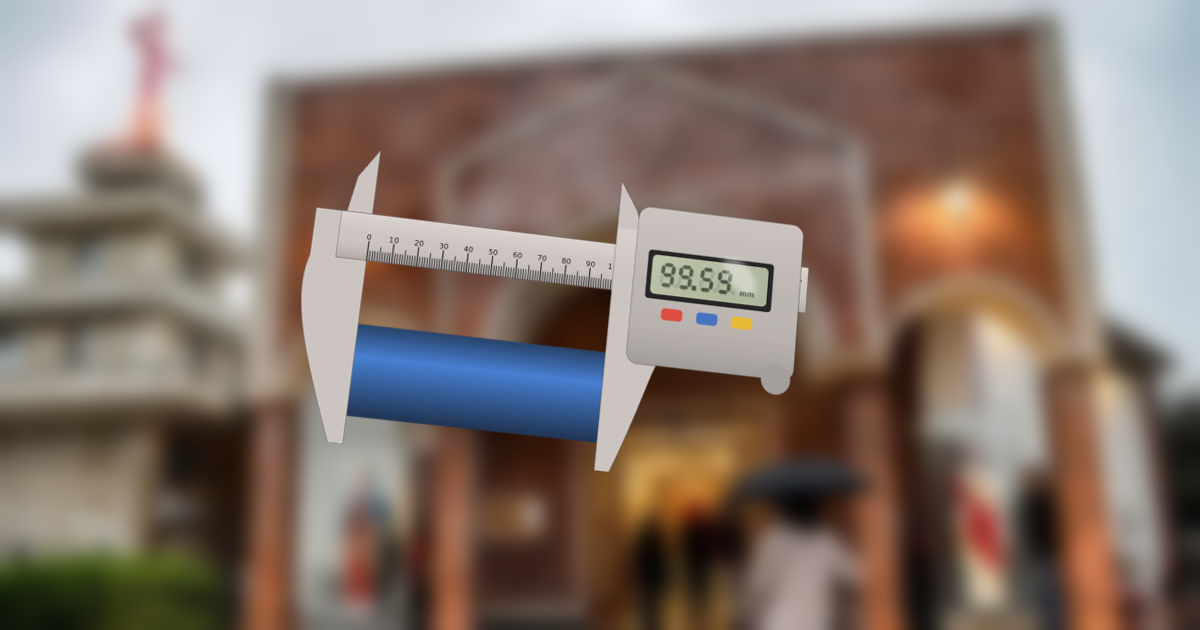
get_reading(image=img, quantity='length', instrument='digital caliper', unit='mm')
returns 99.59 mm
